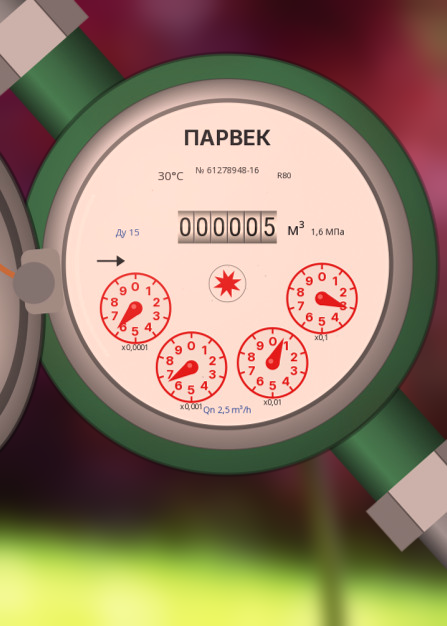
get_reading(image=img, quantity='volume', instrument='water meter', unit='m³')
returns 5.3066 m³
